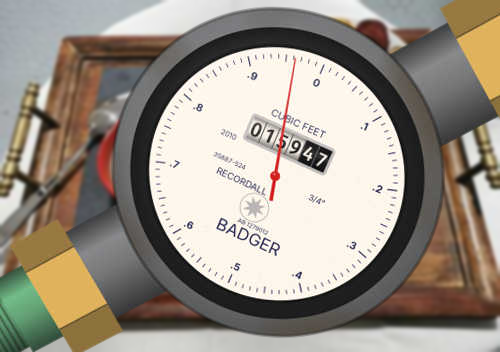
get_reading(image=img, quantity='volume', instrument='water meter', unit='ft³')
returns 15946.96 ft³
